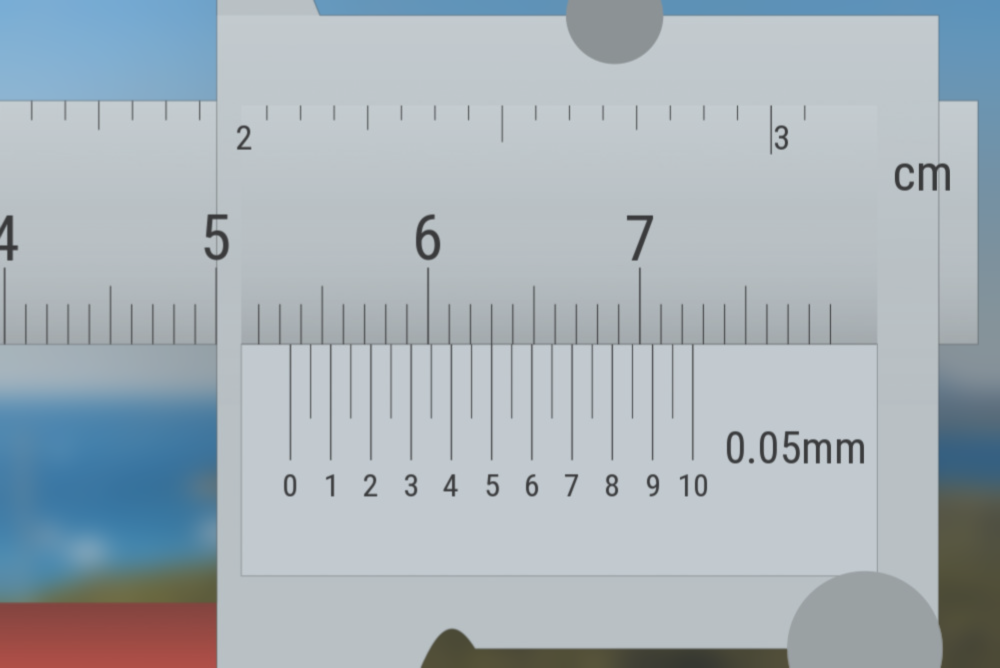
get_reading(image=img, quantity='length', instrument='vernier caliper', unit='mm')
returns 53.5 mm
